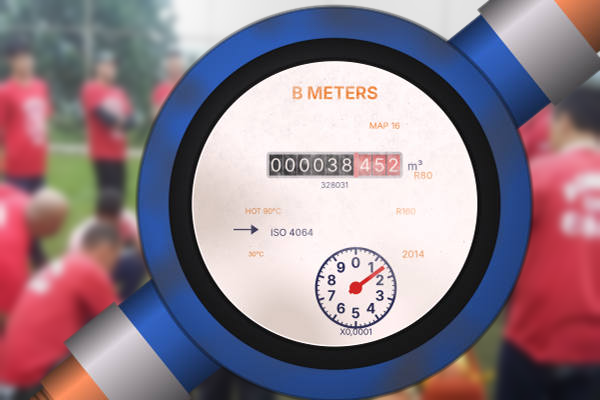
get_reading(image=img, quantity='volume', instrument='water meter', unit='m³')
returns 38.4521 m³
